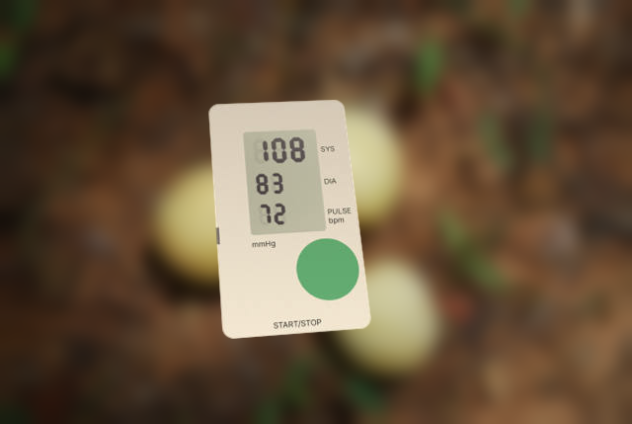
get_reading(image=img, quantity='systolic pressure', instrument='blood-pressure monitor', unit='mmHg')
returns 108 mmHg
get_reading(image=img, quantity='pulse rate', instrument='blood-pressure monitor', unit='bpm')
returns 72 bpm
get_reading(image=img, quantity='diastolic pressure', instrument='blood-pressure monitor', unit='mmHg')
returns 83 mmHg
